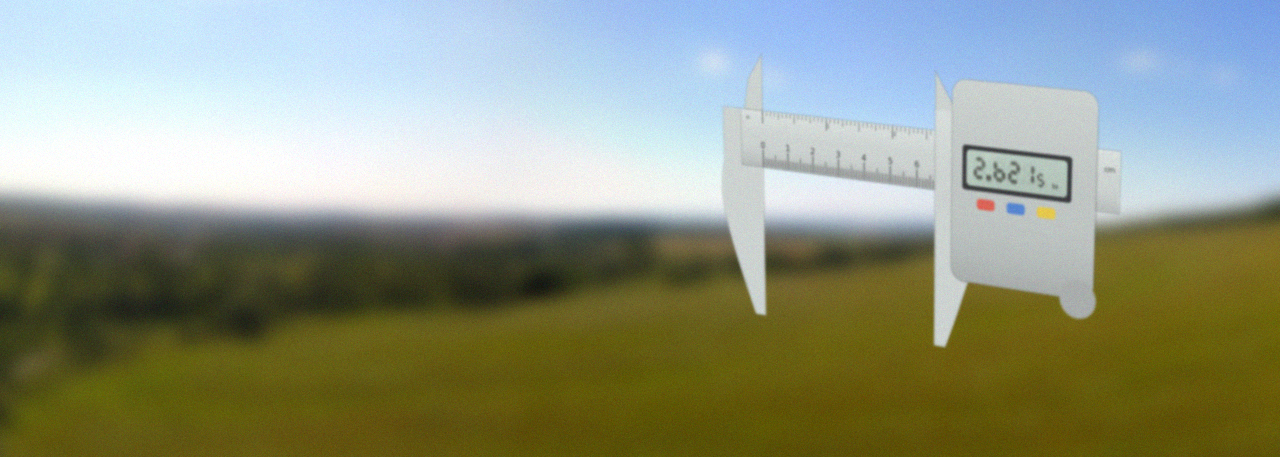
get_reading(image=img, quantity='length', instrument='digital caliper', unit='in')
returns 2.6215 in
